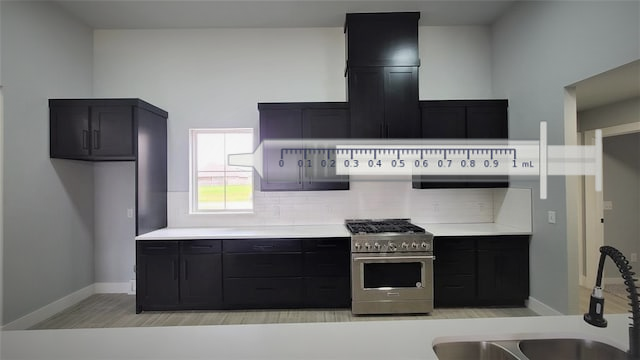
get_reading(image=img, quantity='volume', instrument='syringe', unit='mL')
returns 0.1 mL
